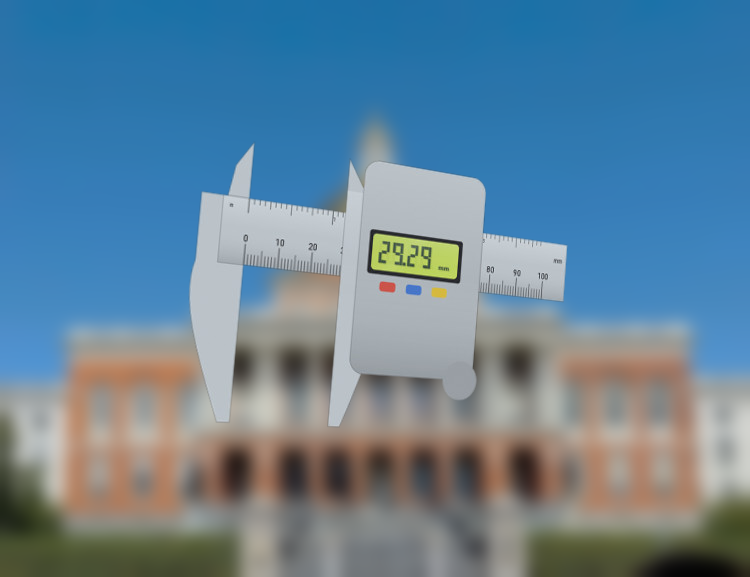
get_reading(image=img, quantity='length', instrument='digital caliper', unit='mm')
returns 29.29 mm
